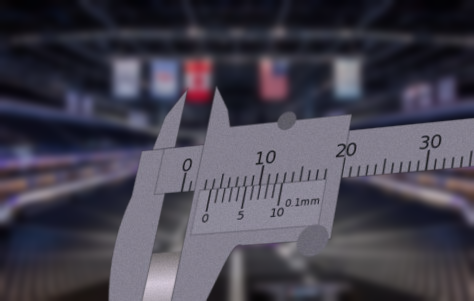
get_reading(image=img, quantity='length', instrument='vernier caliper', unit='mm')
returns 3.8 mm
